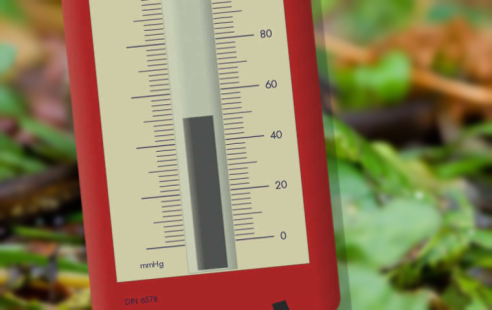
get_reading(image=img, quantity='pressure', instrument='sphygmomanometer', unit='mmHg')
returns 50 mmHg
